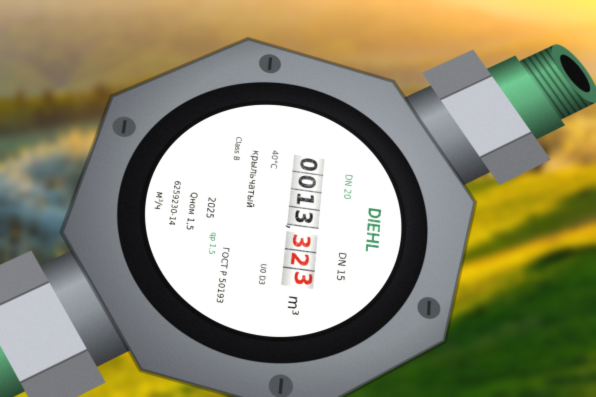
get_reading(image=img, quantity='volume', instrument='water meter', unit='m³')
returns 13.323 m³
